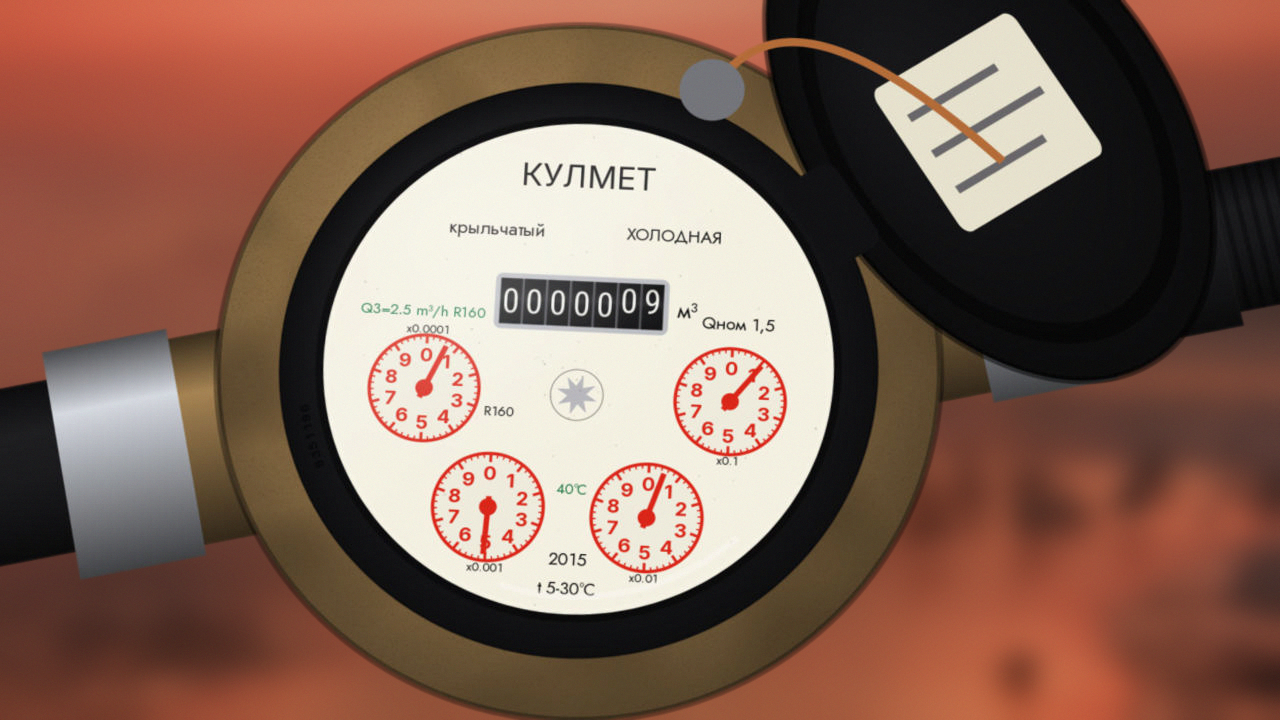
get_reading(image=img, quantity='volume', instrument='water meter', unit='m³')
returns 9.1050 m³
